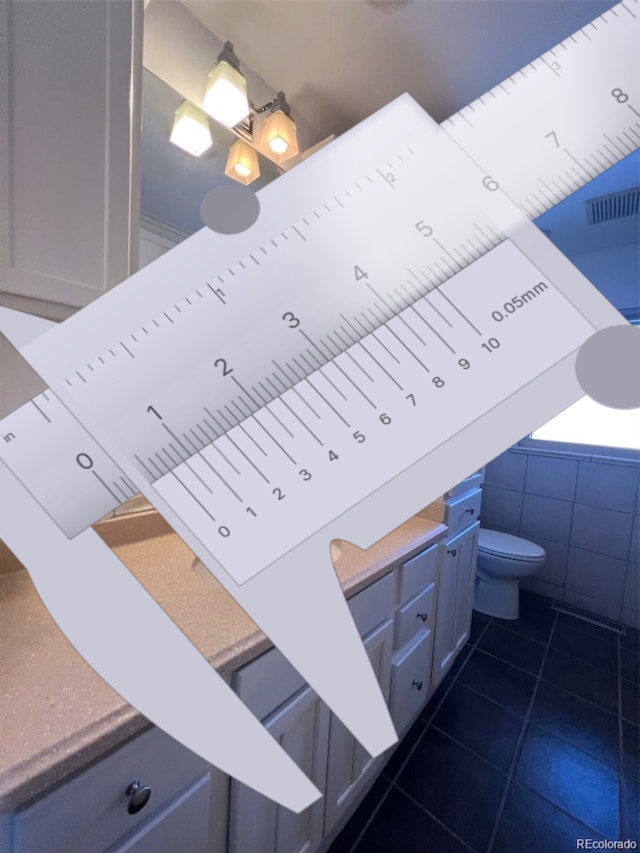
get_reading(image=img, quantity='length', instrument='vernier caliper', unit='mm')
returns 7.0 mm
